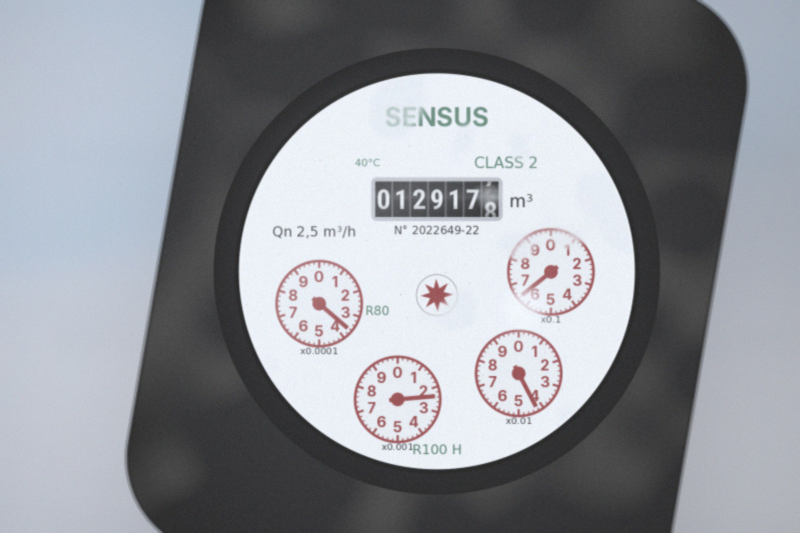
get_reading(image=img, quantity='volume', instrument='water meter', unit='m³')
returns 129177.6423 m³
